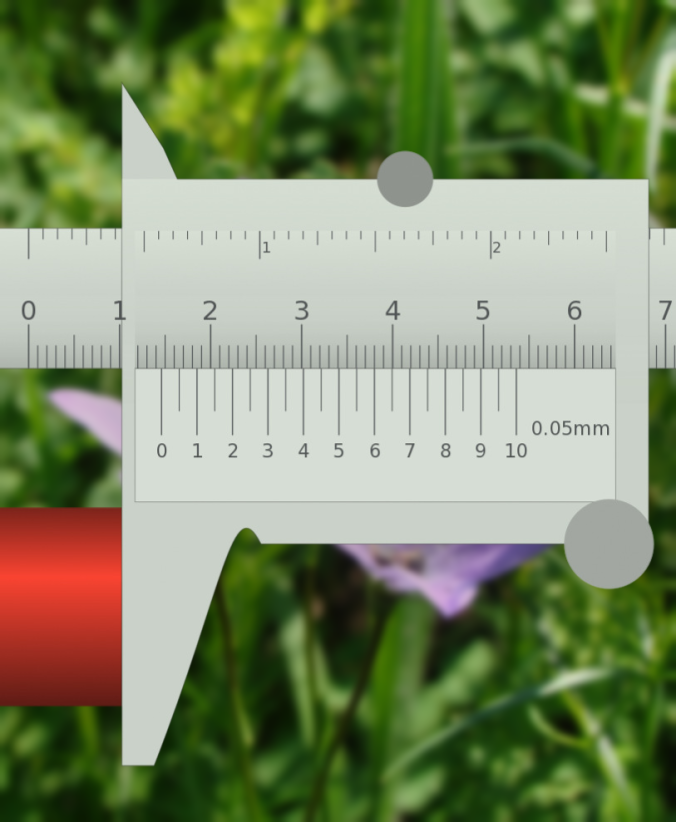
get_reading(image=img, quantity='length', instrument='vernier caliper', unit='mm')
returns 14.6 mm
